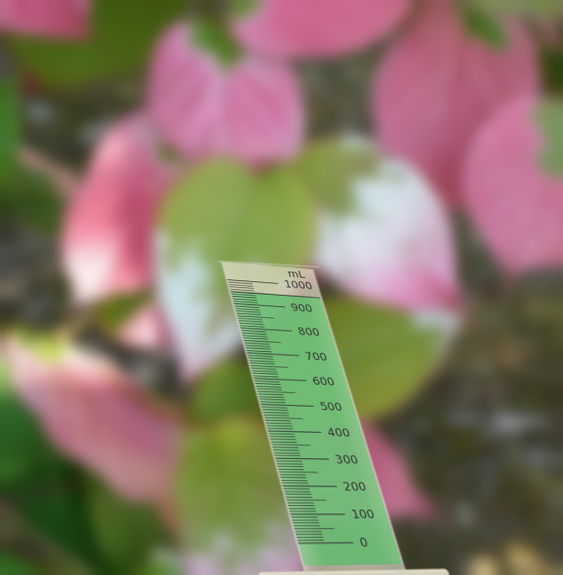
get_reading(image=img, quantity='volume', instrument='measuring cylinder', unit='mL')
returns 950 mL
